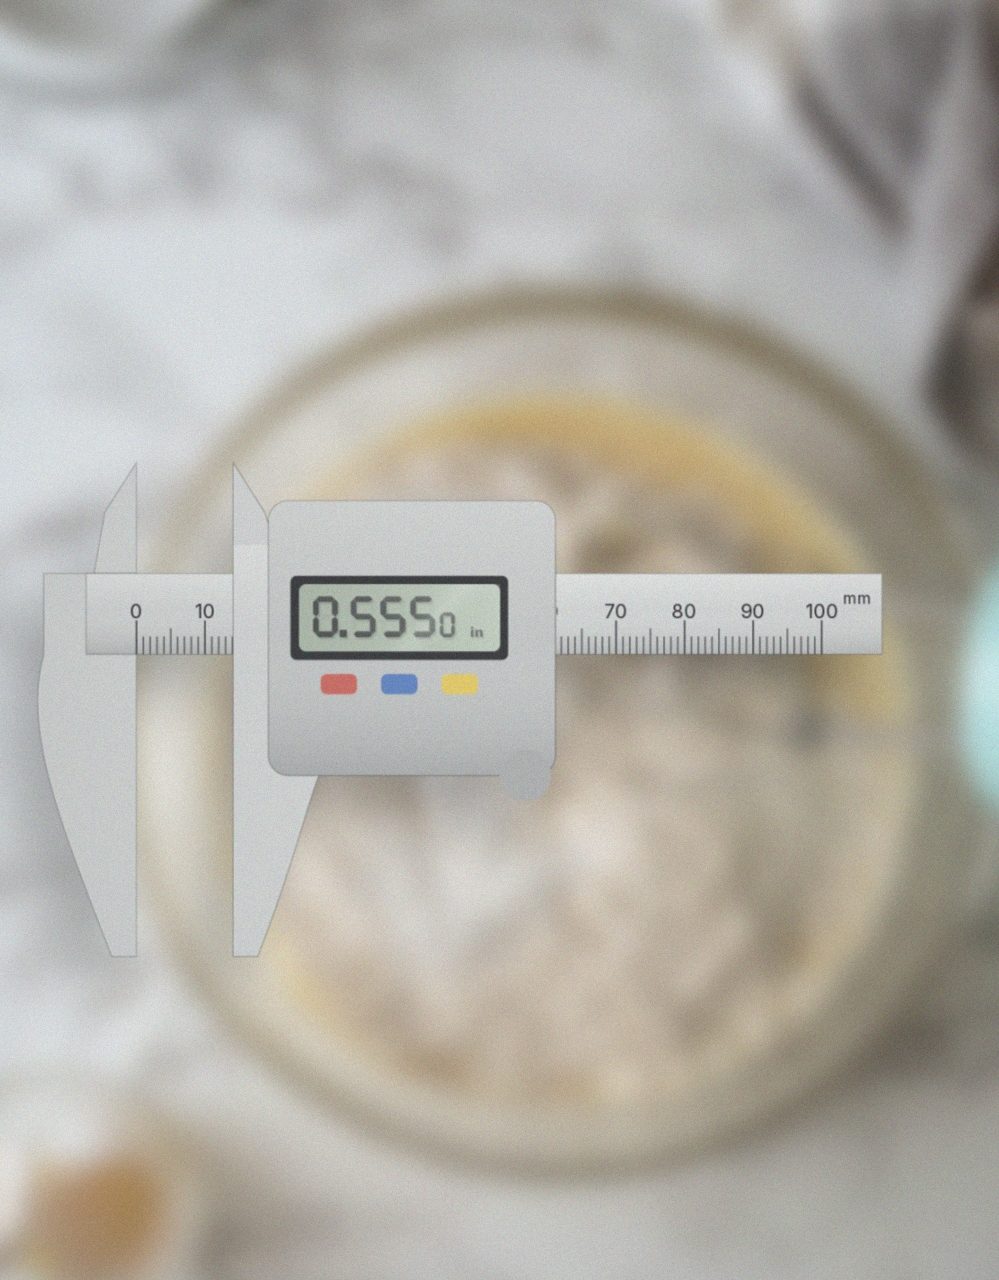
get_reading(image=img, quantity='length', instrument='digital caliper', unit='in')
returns 0.5550 in
